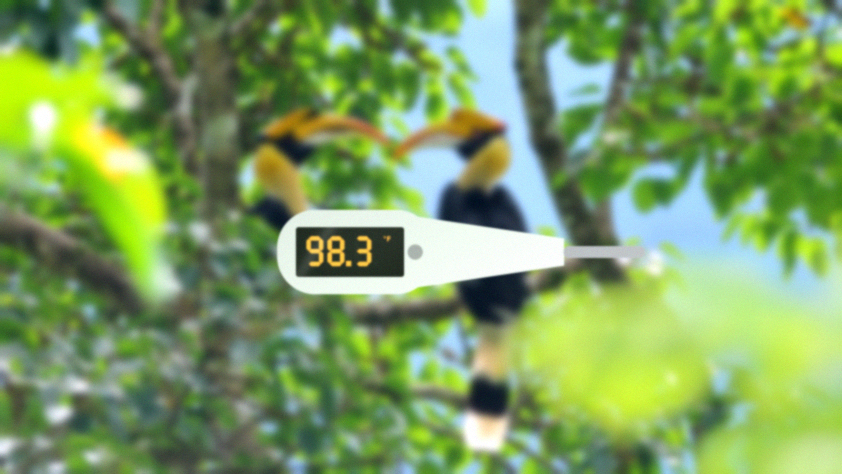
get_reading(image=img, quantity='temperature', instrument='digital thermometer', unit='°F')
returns 98.3 °F
